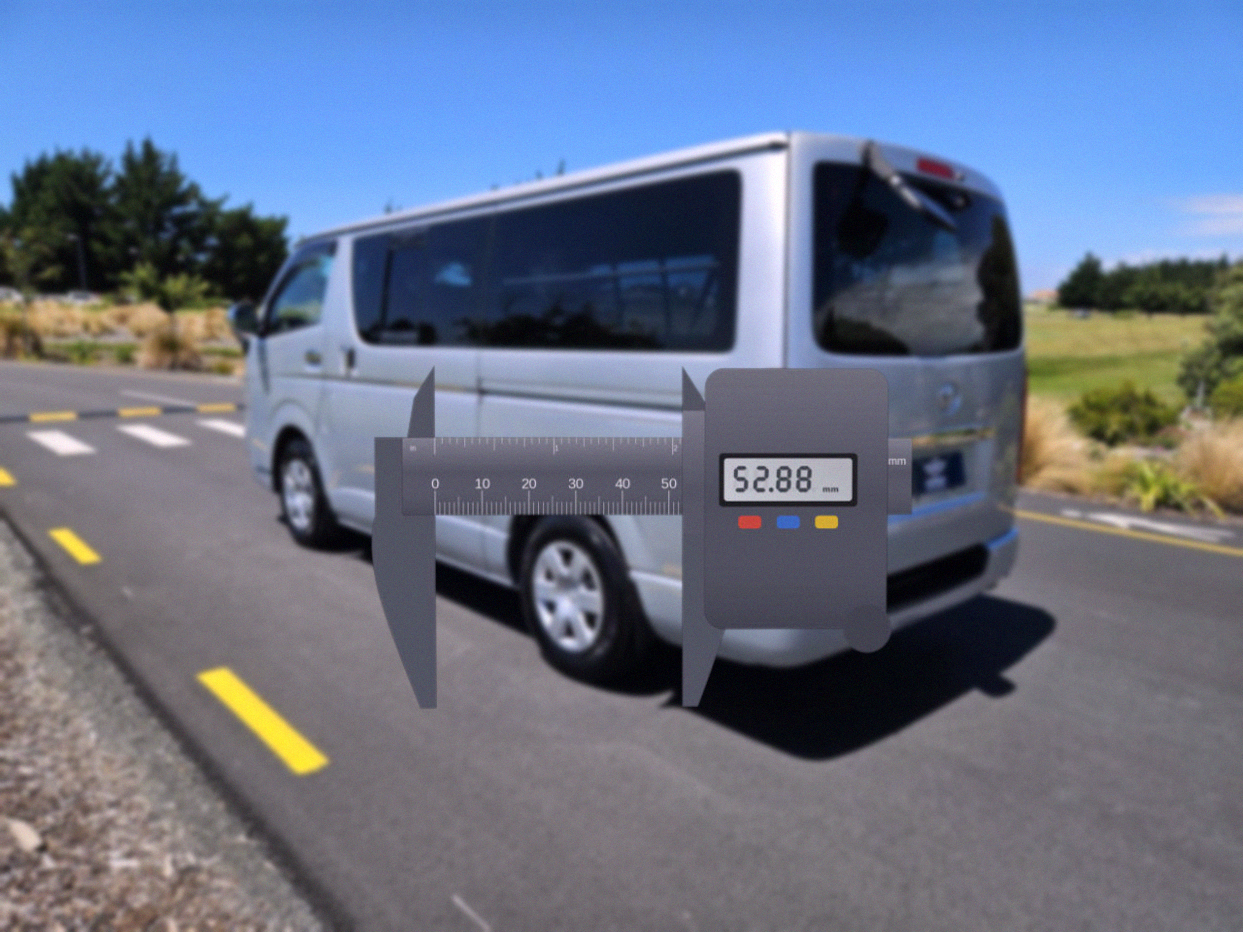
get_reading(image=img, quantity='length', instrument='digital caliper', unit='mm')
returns 52.88 mm
